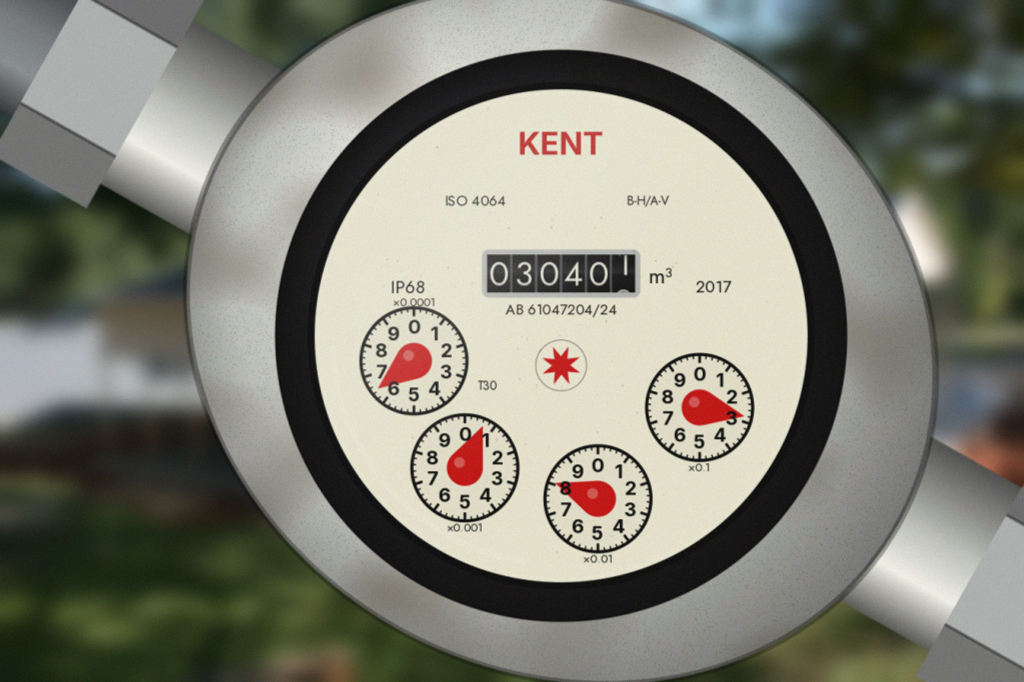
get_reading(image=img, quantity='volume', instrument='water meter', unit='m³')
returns 30401.2806 m³
